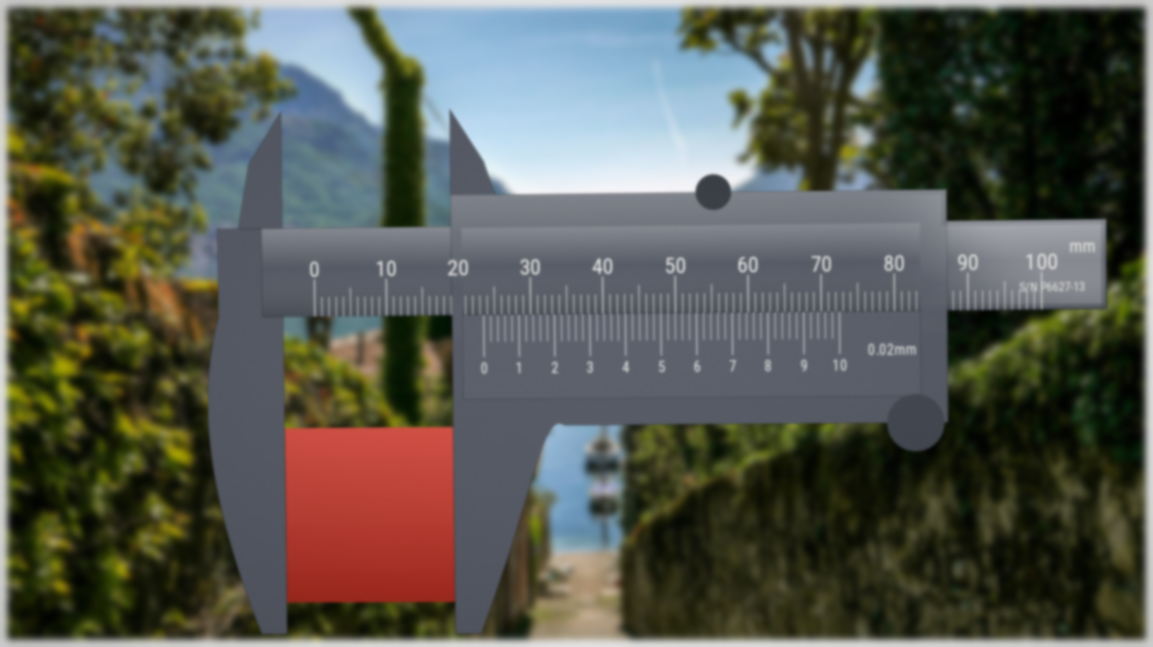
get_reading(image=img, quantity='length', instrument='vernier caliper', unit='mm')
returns 23.5 mm
